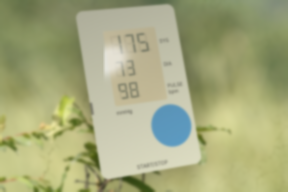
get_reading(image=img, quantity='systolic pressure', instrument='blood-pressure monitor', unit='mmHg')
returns 175 mmHg
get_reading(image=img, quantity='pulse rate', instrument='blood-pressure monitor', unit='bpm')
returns 98 bpm
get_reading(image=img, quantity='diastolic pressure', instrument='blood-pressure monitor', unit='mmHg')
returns 73 mmHg
